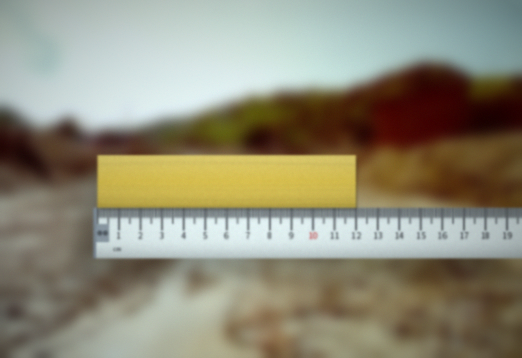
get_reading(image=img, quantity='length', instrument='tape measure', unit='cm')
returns 12 cm
